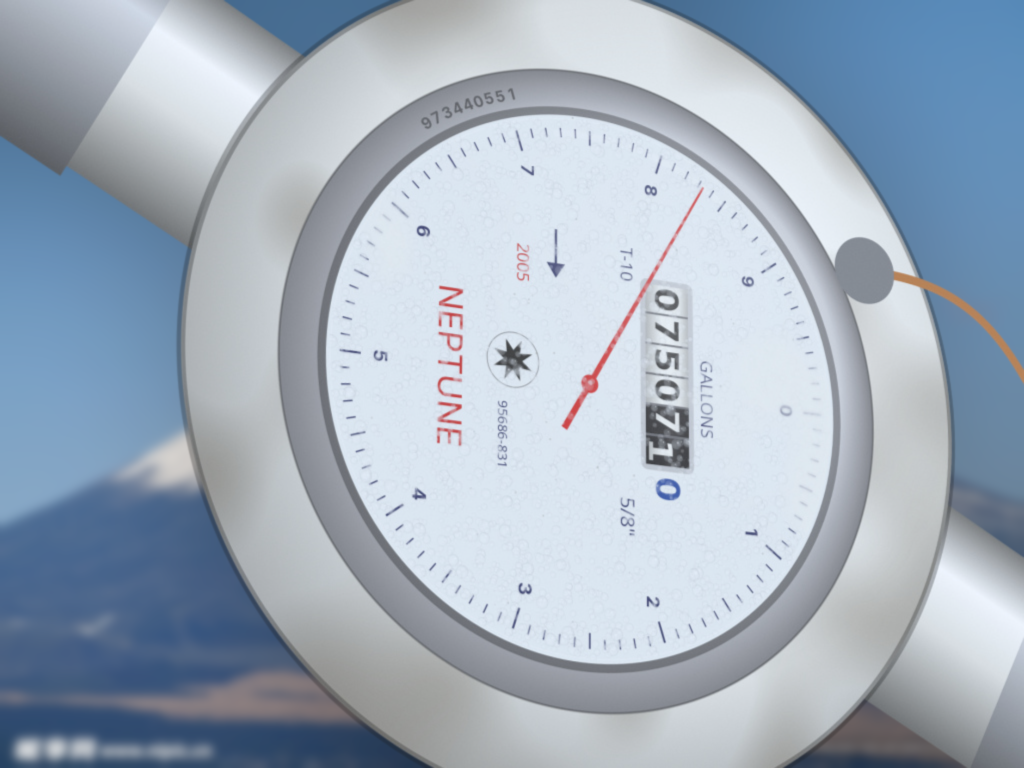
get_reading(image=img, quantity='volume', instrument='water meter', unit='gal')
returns 750708.3 gal
